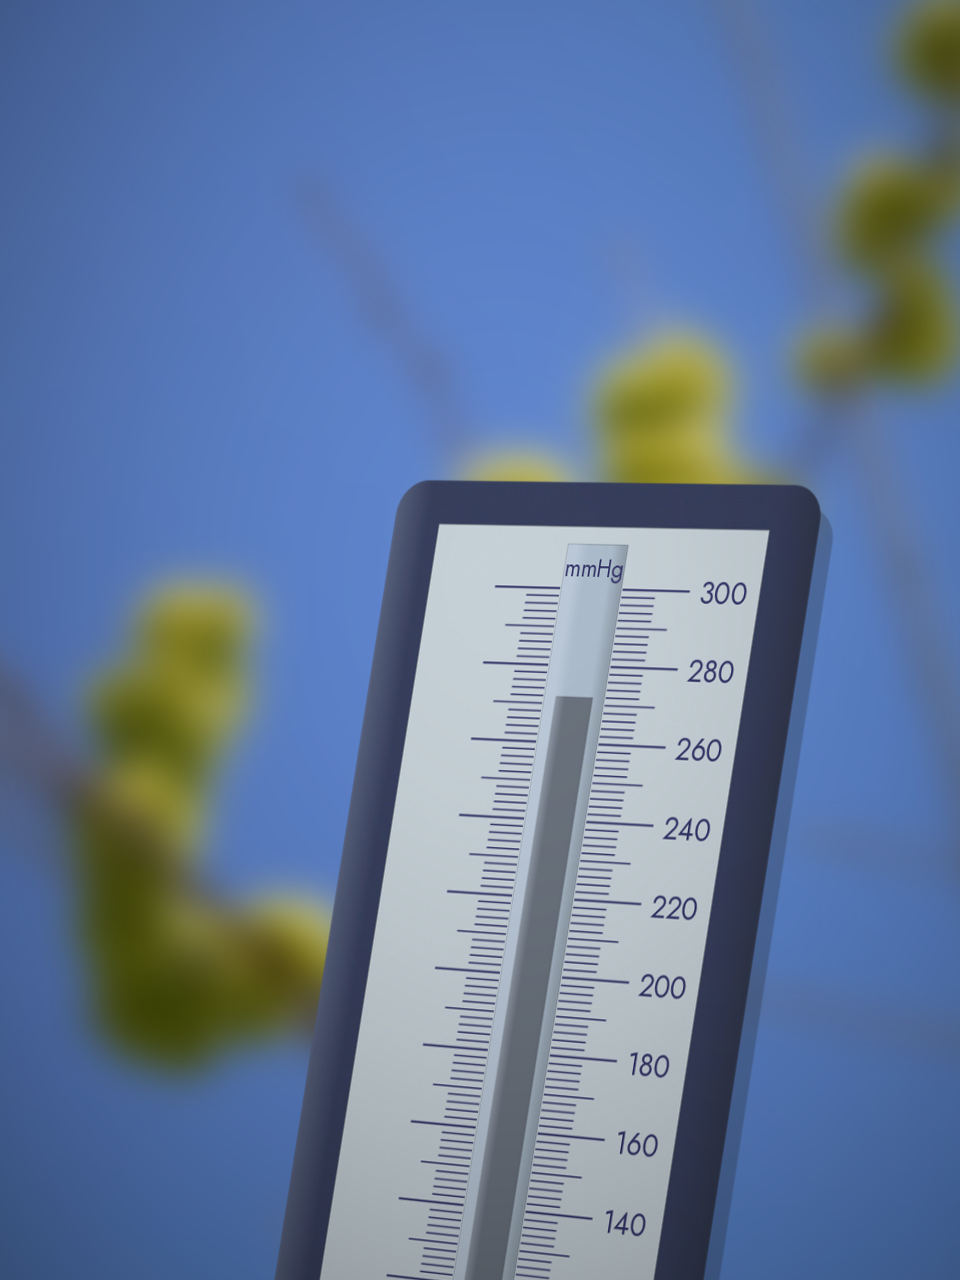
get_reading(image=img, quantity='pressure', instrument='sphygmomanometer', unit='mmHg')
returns 272 mmHg
